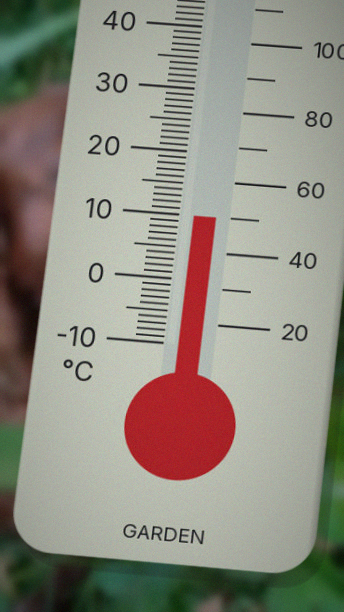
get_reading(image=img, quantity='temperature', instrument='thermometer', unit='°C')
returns 10 °C
